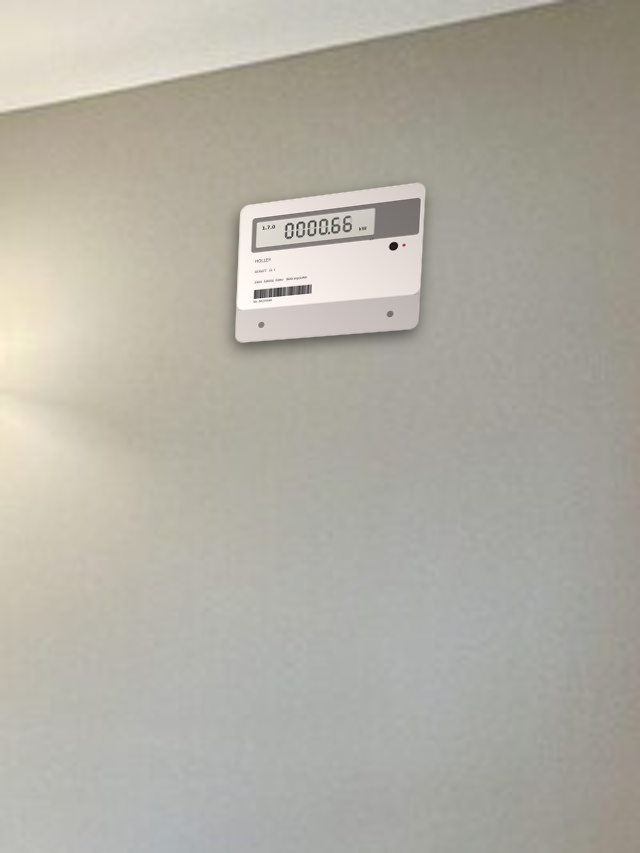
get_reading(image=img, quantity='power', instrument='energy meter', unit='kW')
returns 0.66 kW
